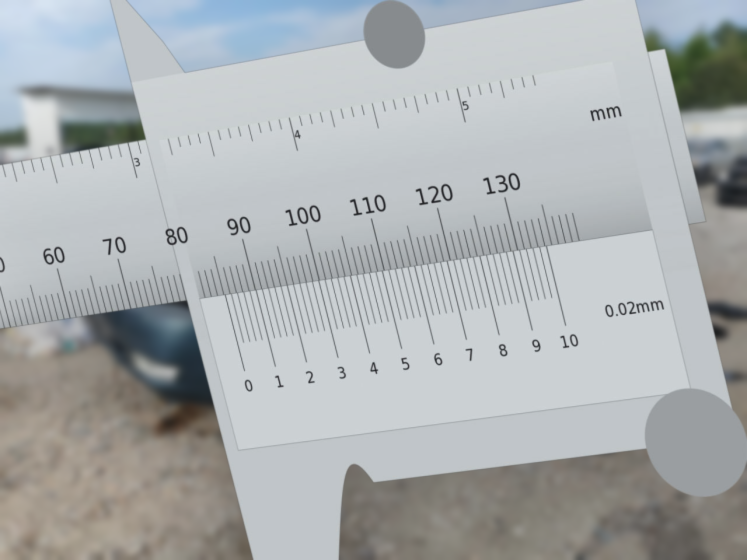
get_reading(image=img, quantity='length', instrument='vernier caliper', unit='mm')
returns 85.2 mm
